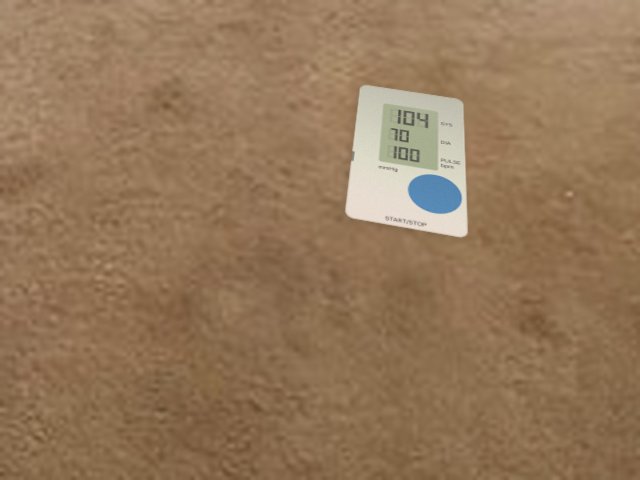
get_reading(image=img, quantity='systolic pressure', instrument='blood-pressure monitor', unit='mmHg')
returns 104 mmHg
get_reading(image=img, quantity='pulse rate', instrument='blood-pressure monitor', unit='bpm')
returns 100 bpm
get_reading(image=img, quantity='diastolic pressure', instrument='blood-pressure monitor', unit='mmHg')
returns 70 mmHg
